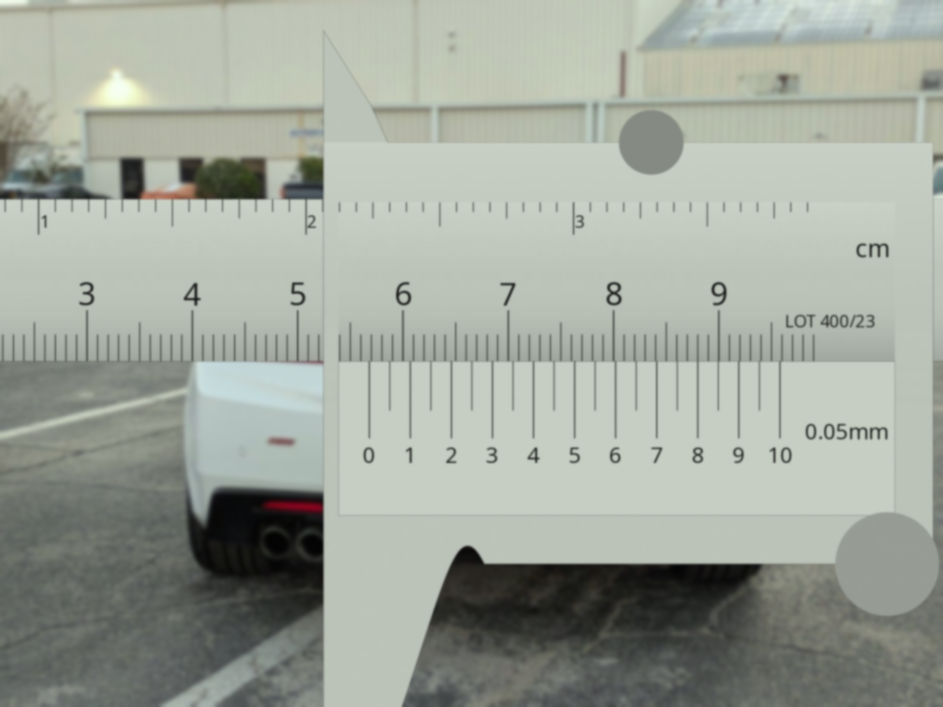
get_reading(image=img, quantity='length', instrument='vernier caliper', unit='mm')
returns 56.8 mm
